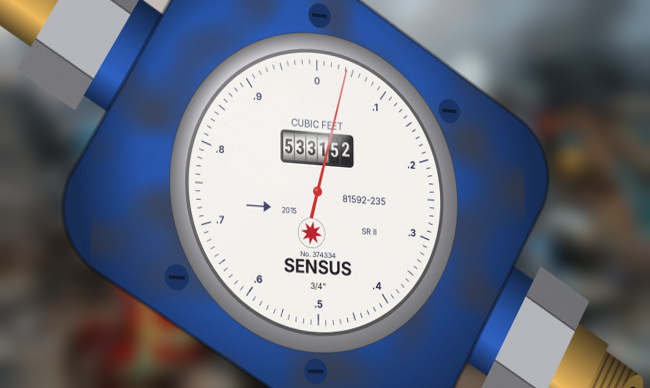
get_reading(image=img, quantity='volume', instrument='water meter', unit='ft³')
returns 533152.04 ft³
